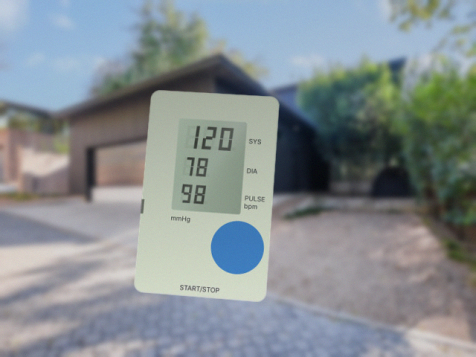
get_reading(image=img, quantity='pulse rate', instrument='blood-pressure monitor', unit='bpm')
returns 98 bpm
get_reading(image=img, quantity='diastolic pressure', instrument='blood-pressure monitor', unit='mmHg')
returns 78 mmHg
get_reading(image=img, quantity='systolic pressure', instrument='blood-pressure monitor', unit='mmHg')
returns 120 mmHg
